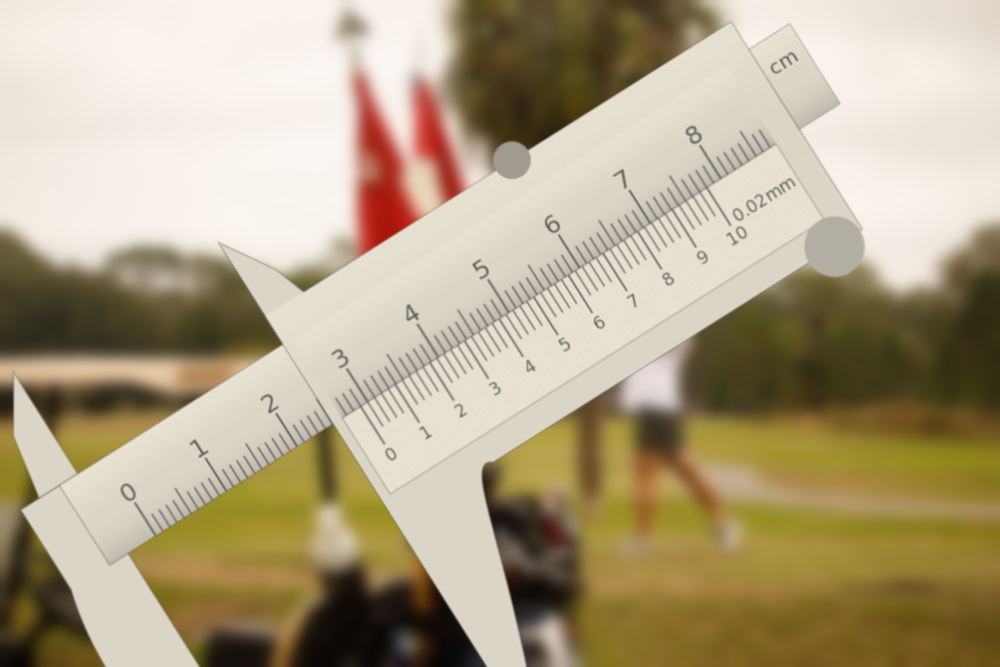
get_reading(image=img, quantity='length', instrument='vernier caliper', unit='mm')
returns 29.0 mm
